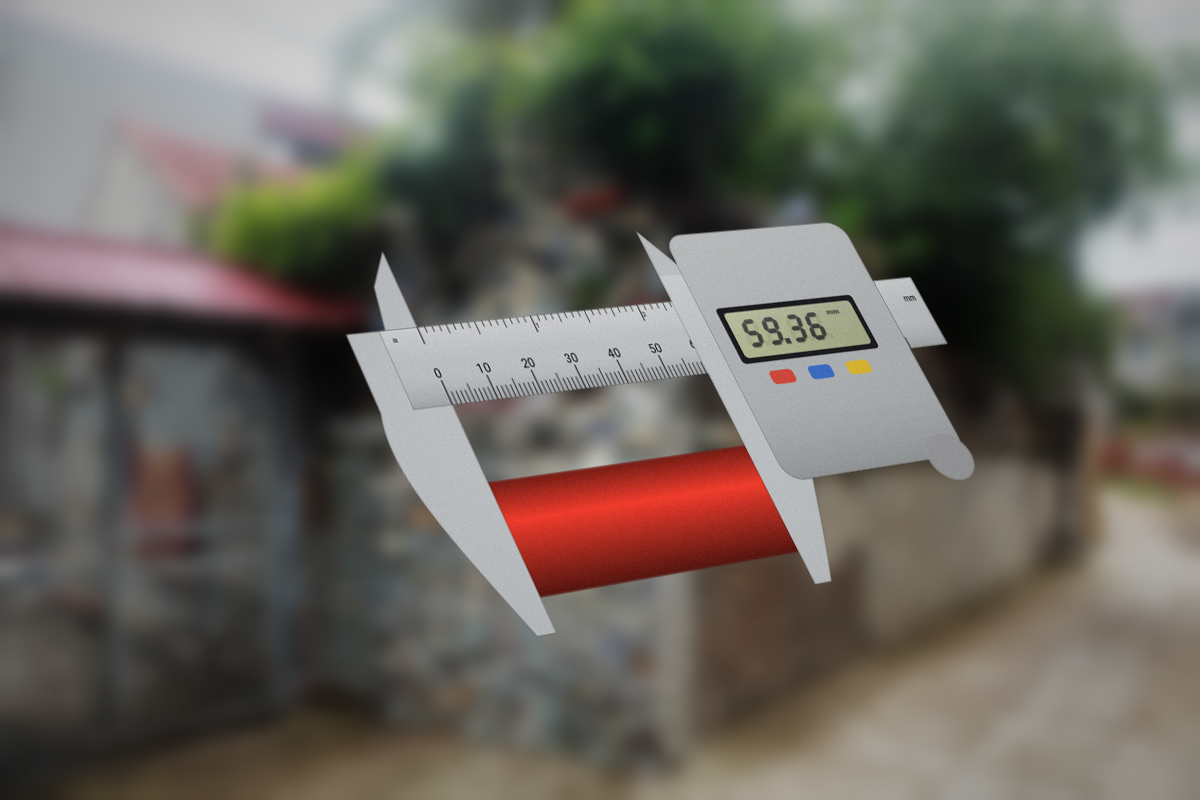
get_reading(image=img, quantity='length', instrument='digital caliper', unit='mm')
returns 59.36 mm
